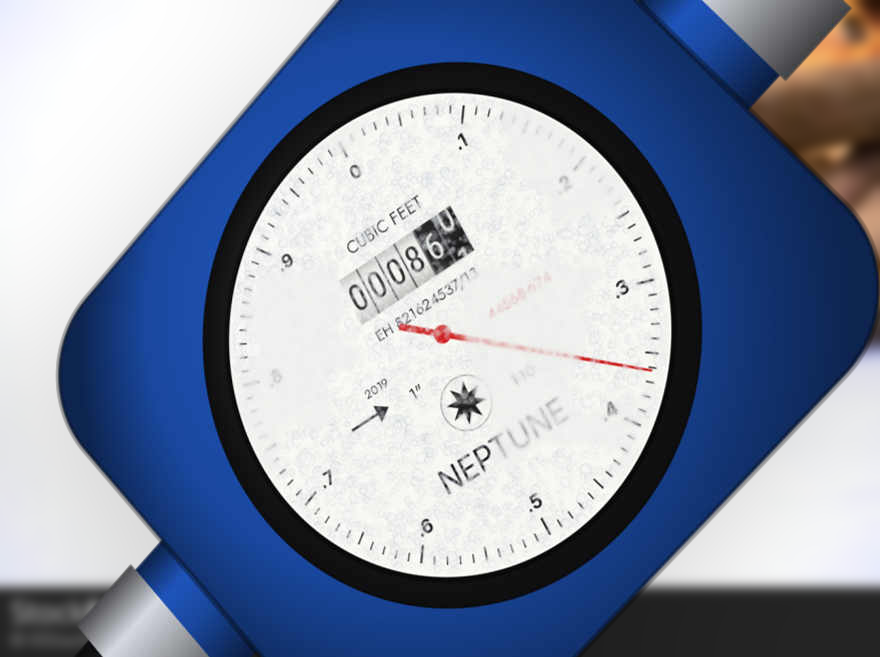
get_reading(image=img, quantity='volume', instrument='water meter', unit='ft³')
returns 860.36 ft³
